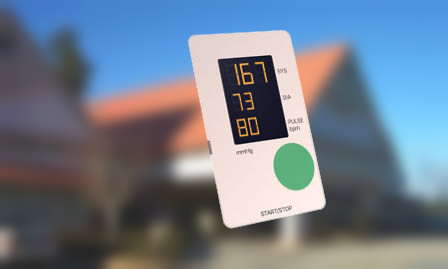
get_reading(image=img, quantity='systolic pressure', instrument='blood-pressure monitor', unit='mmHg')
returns 167 mmHg
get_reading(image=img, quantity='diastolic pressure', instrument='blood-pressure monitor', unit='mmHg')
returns 73 mmHg
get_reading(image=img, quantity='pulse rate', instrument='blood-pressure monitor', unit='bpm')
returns 80 bpm
